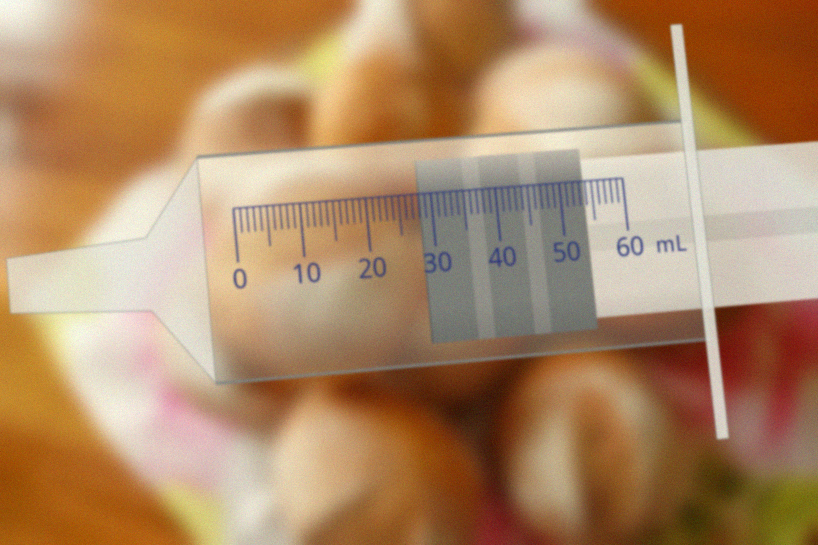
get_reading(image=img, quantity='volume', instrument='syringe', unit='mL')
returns 28 mL
